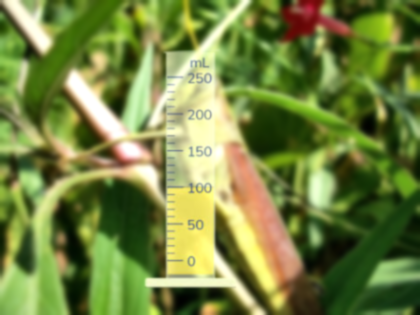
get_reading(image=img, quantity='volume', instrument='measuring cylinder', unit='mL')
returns 100 mL
